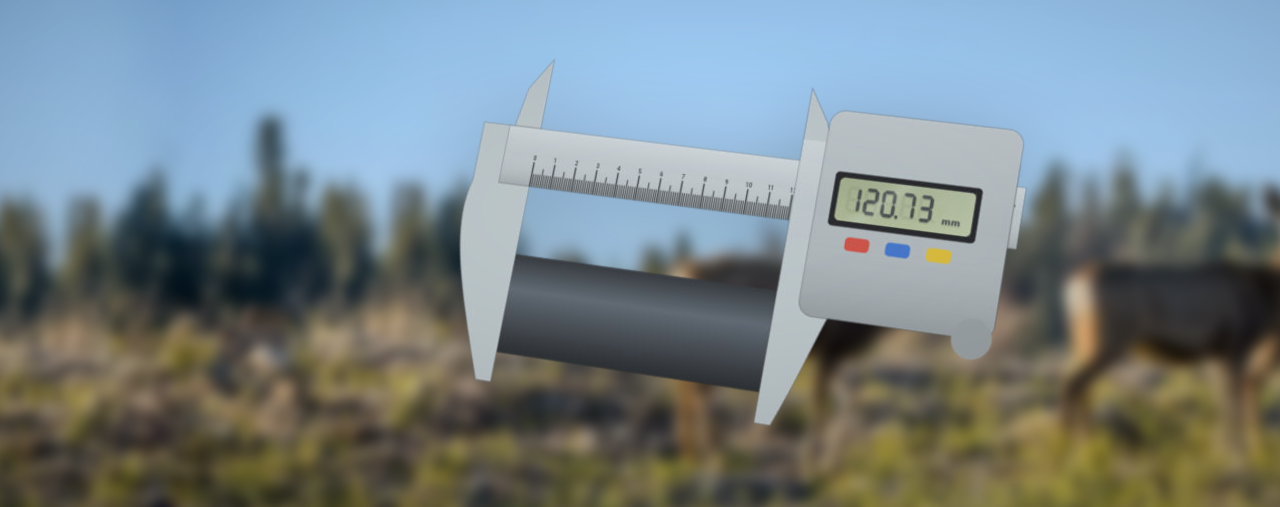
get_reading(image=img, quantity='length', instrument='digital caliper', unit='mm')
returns 120.73 mm
